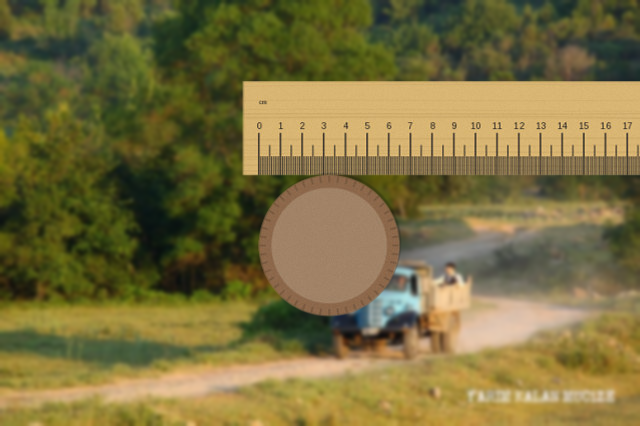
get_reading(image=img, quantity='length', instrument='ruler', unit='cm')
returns 6.5 cm
